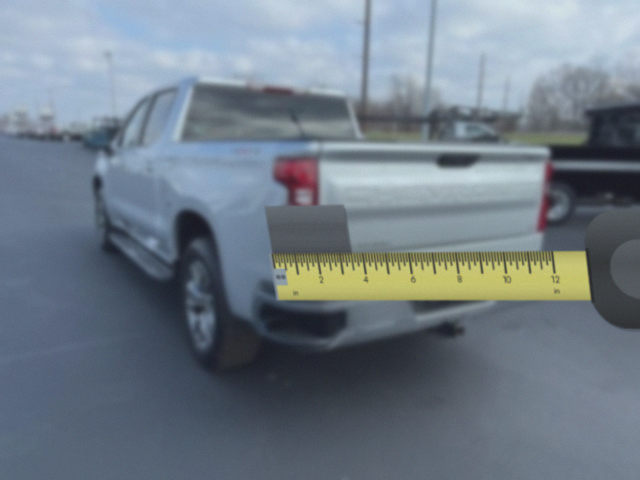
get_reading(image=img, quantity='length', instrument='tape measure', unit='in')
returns 3.5 in
